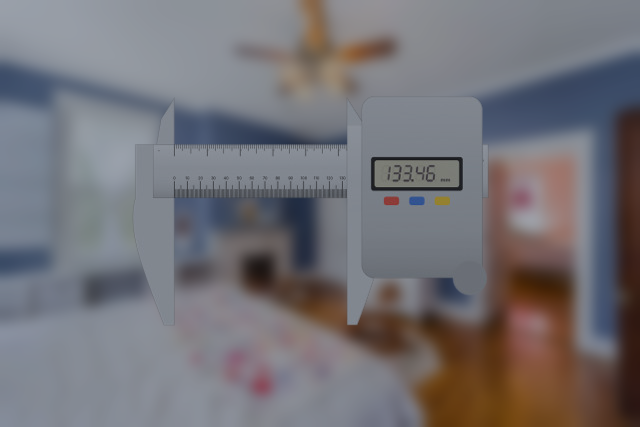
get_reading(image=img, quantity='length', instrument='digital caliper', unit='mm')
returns 133.46 mm
